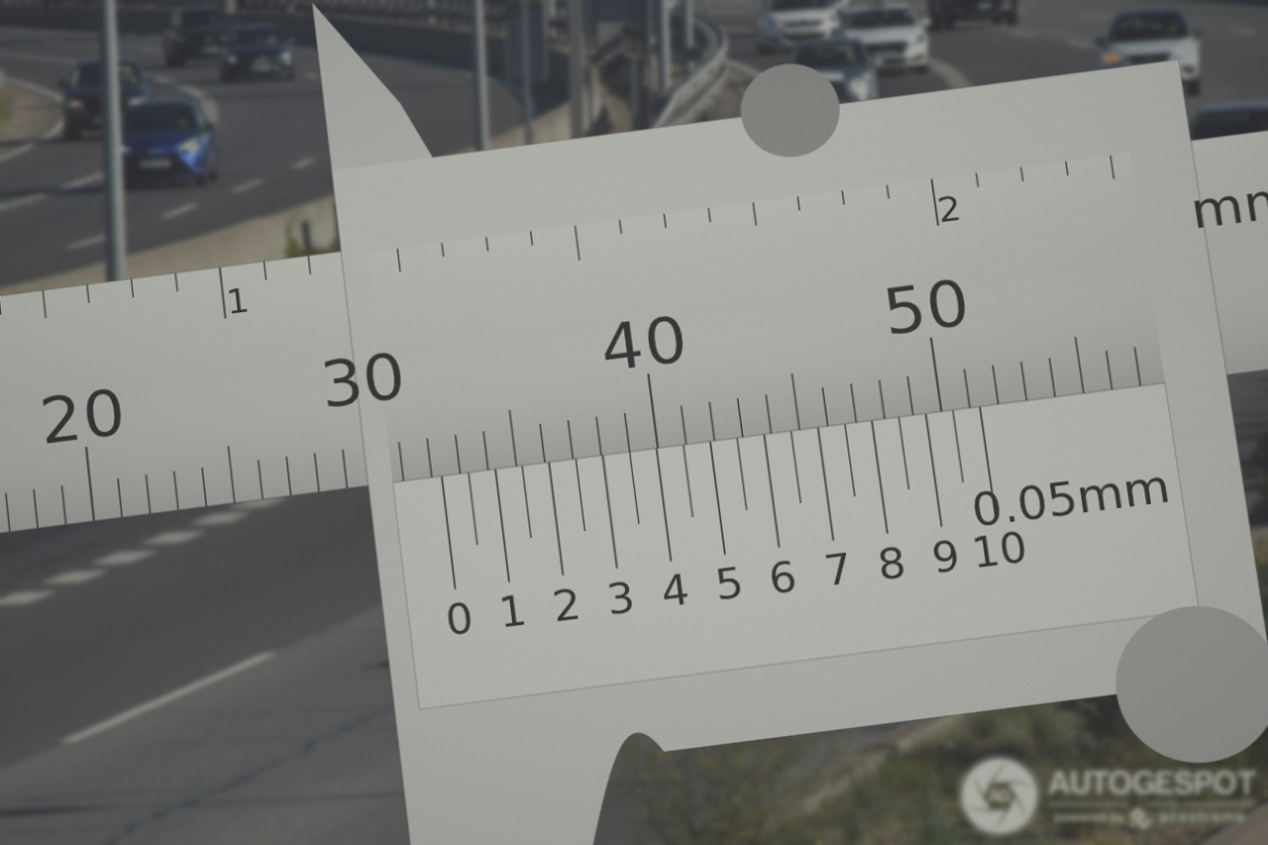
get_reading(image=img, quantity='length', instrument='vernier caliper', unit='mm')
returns 32.35 mm
